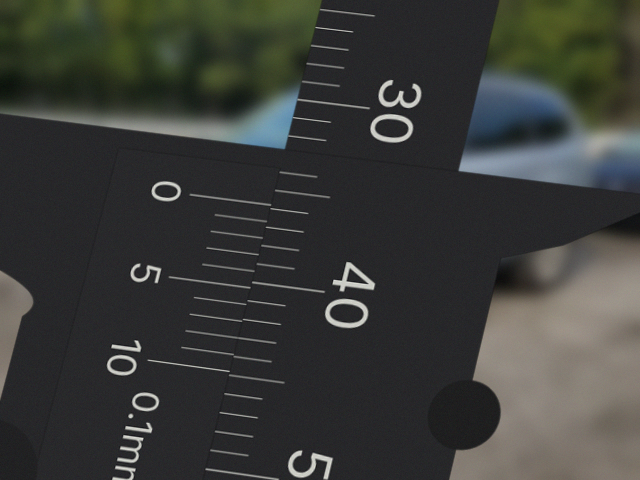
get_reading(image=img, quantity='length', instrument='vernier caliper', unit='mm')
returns 35.8 mm
